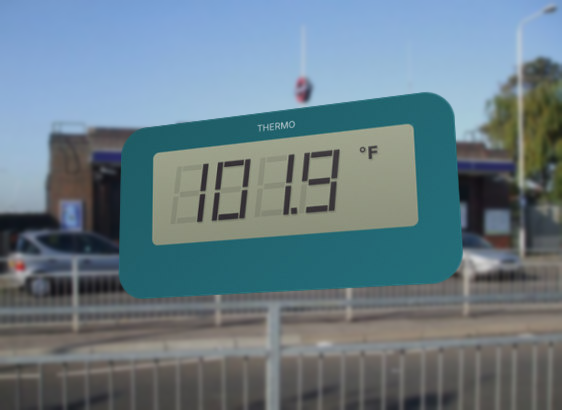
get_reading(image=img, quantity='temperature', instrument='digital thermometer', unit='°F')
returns 101.9 °F
